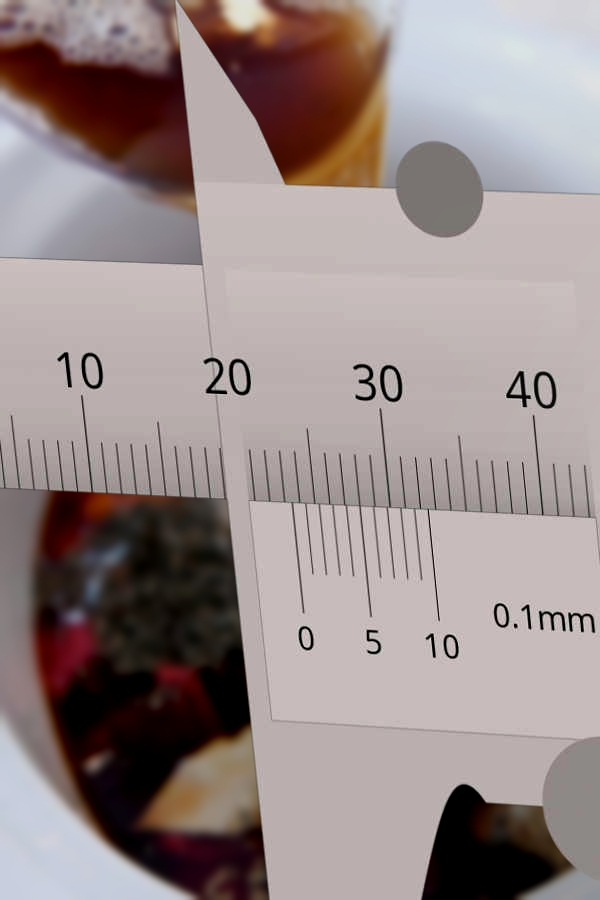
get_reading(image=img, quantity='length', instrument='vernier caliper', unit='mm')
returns 23.5 mm
